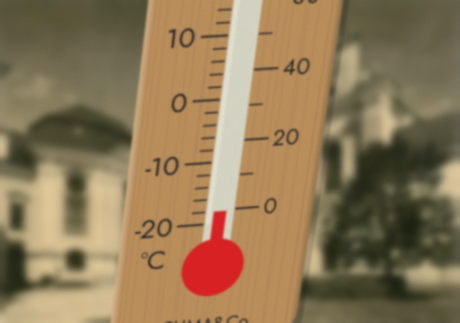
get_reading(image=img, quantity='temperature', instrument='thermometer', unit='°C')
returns -18 °C
